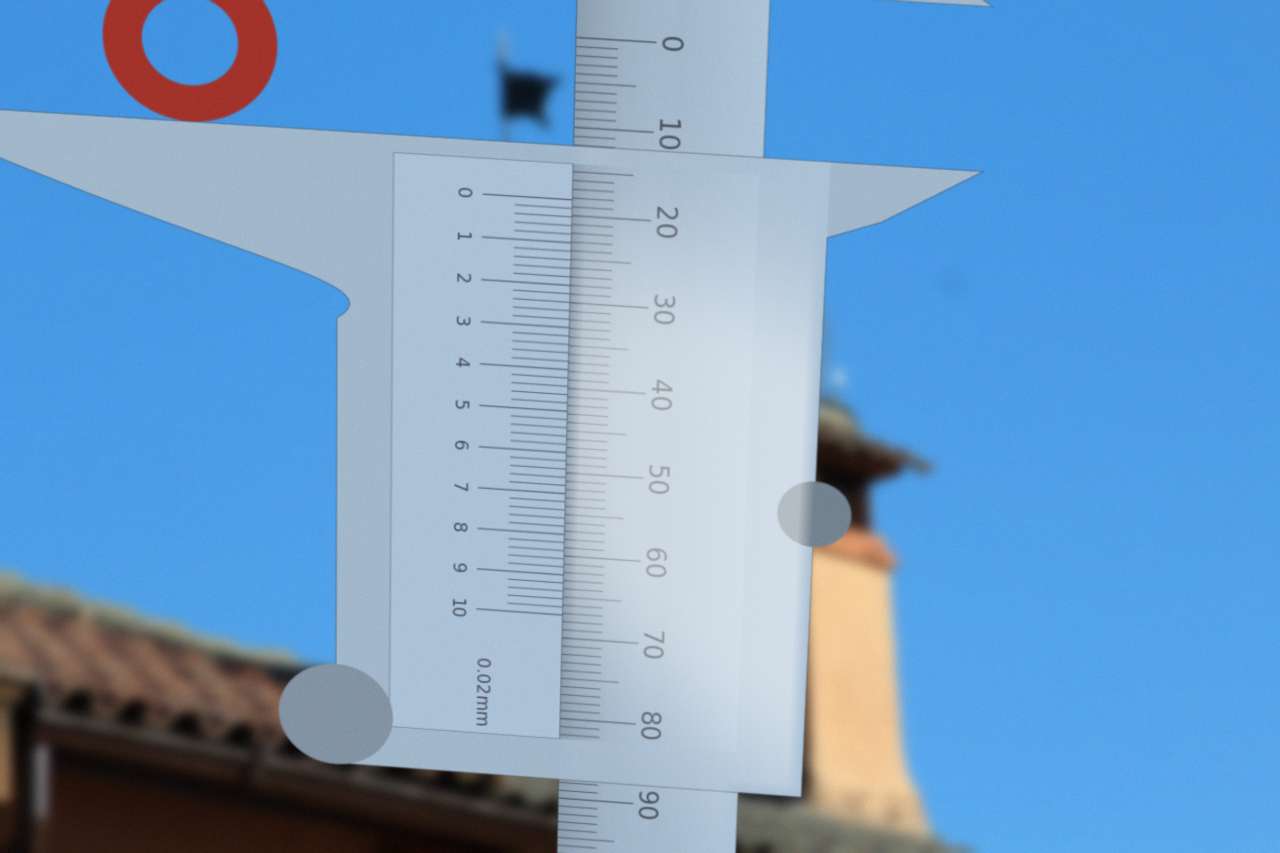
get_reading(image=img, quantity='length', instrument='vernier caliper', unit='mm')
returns 18.2 mm
